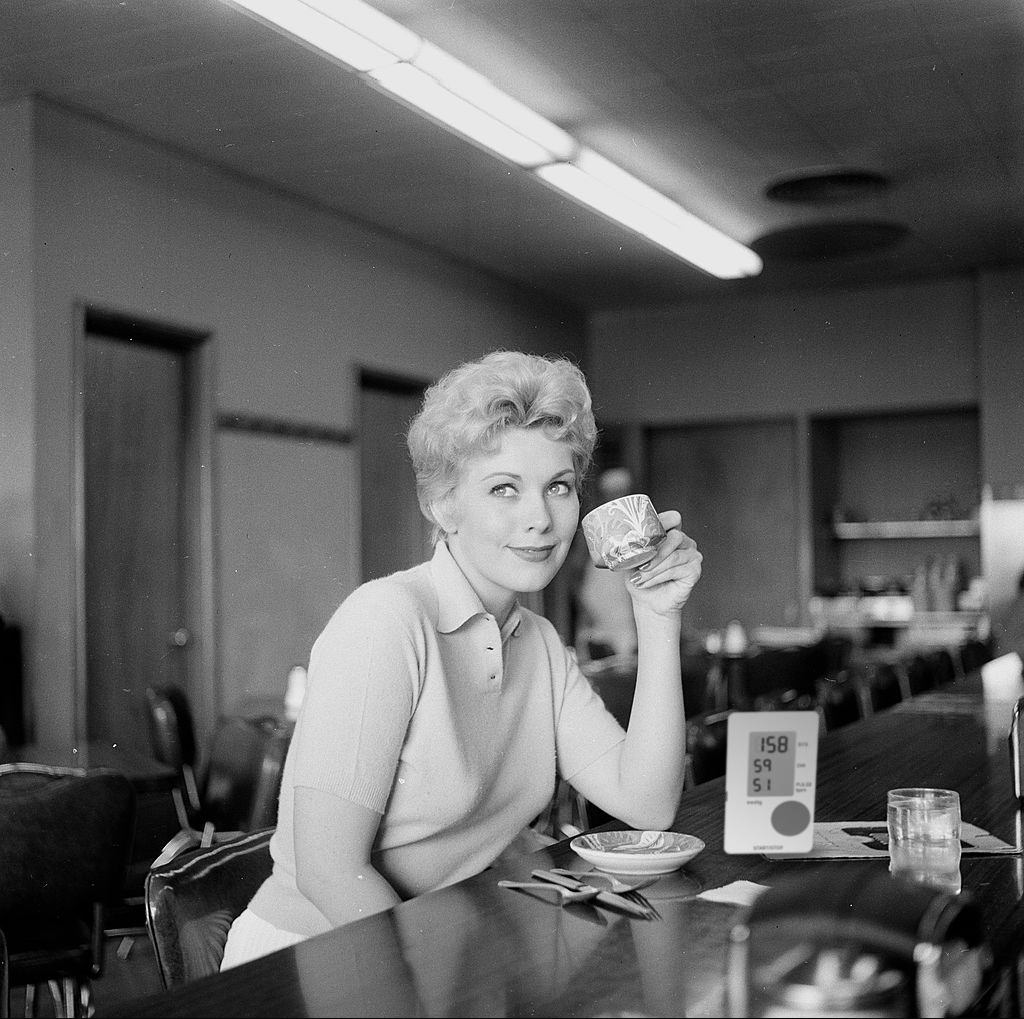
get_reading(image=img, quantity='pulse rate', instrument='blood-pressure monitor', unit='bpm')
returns 51 bpm
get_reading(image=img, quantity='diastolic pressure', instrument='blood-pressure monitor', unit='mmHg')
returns 59 mmHg
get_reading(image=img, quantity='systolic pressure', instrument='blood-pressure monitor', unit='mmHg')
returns 158 mmHg
